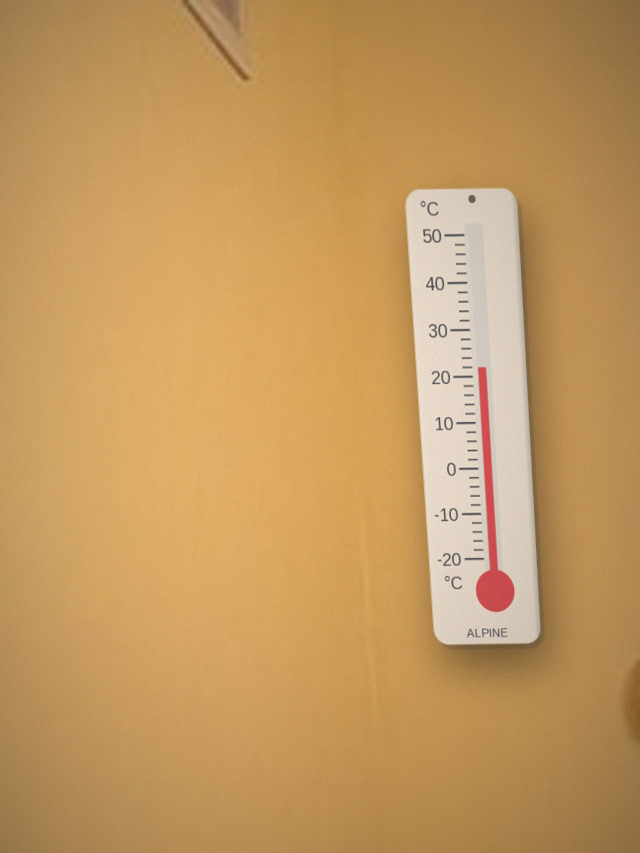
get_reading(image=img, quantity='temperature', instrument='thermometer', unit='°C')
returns 22 °C
